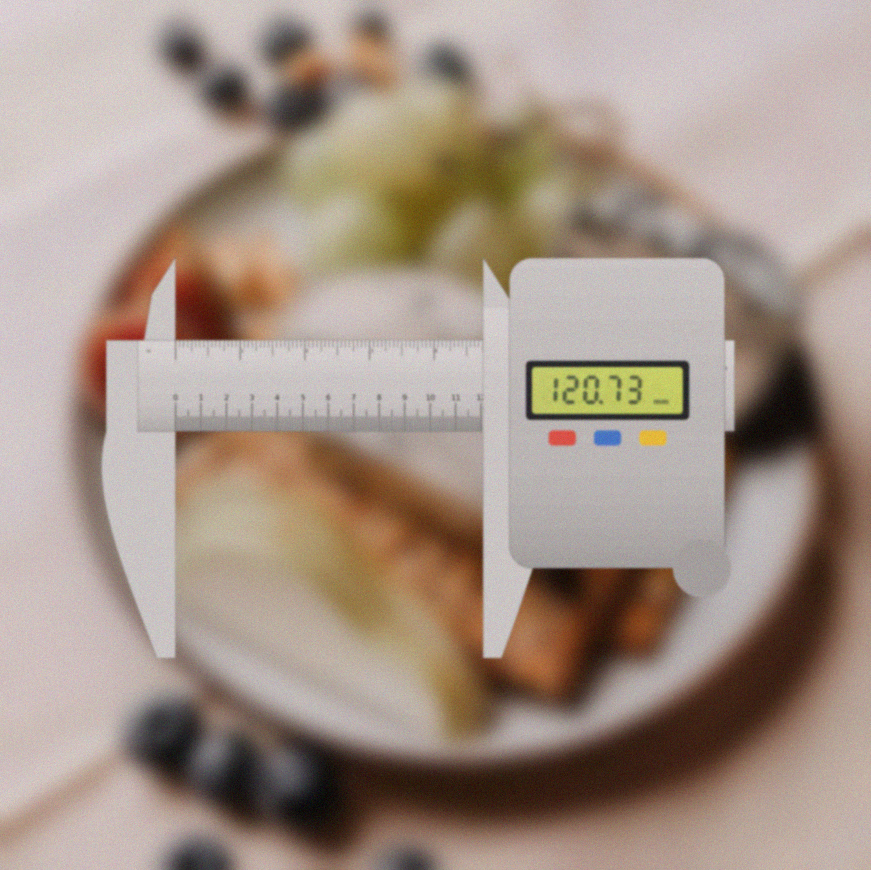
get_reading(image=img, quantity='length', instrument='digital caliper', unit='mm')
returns 120.73 mm
